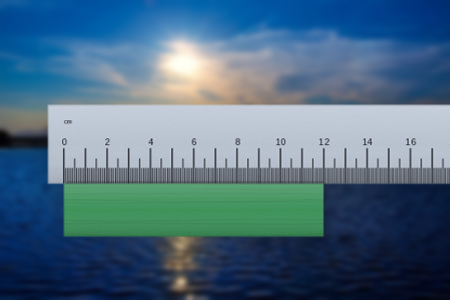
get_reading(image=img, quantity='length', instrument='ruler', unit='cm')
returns 12 cm
